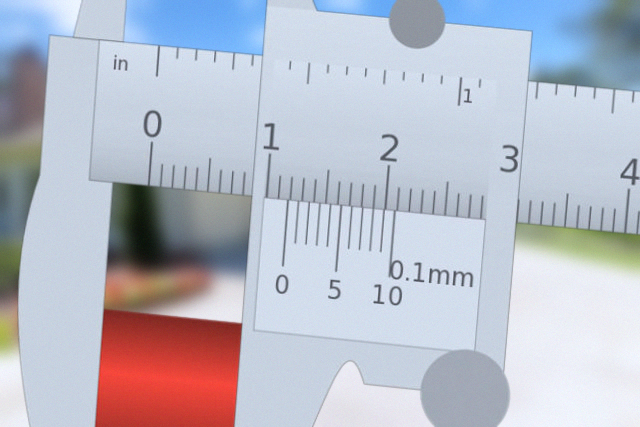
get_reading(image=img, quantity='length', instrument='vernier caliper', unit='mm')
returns 11.8 mm
